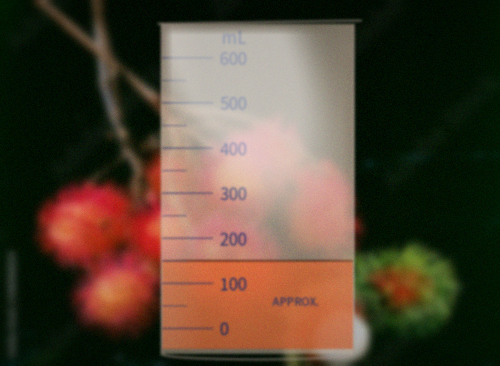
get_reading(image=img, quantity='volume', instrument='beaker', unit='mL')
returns 150 mL
